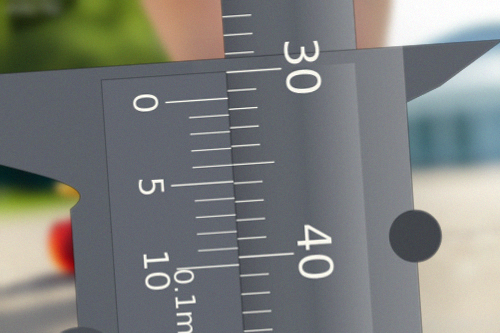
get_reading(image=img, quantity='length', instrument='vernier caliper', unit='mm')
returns 31.4 mm
